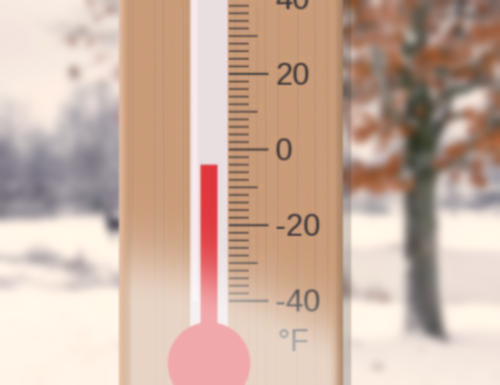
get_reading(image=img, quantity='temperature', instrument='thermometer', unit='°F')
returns -4 °F
